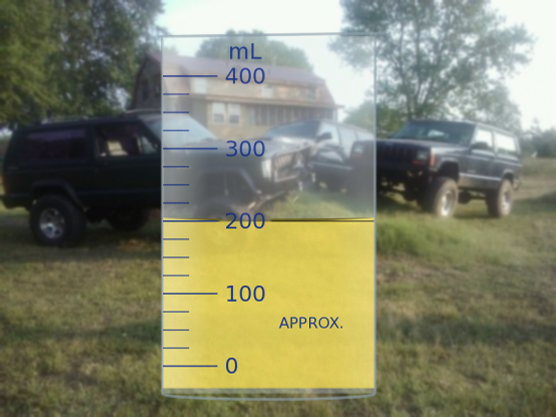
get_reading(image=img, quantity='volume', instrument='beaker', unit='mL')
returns 200 mL
